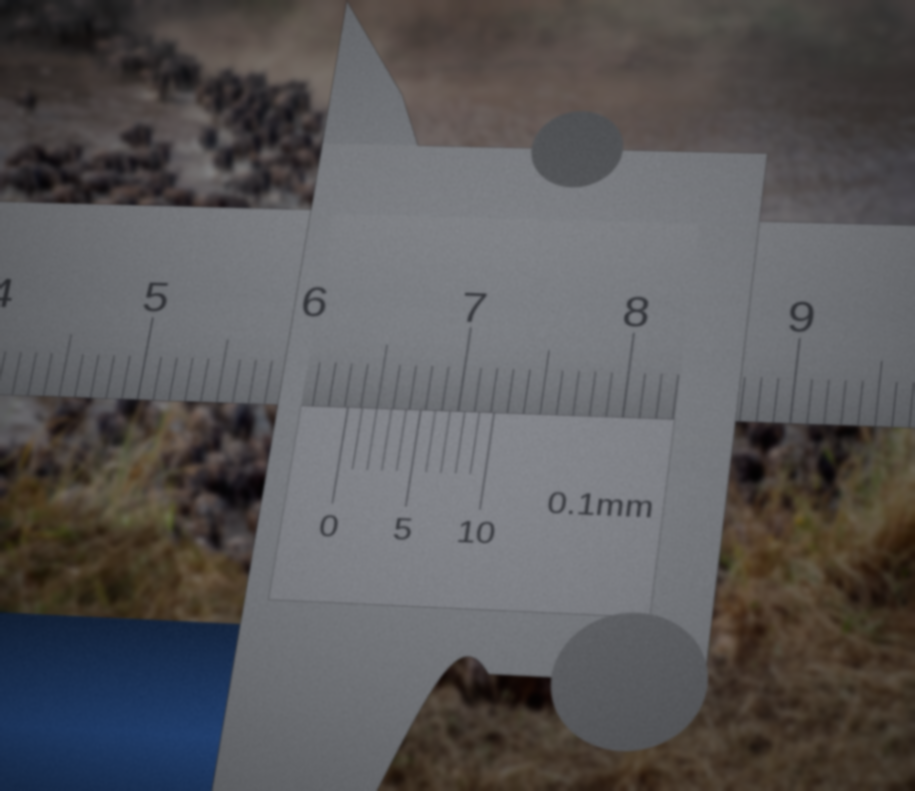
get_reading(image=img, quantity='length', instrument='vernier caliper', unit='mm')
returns 63.2 mm
